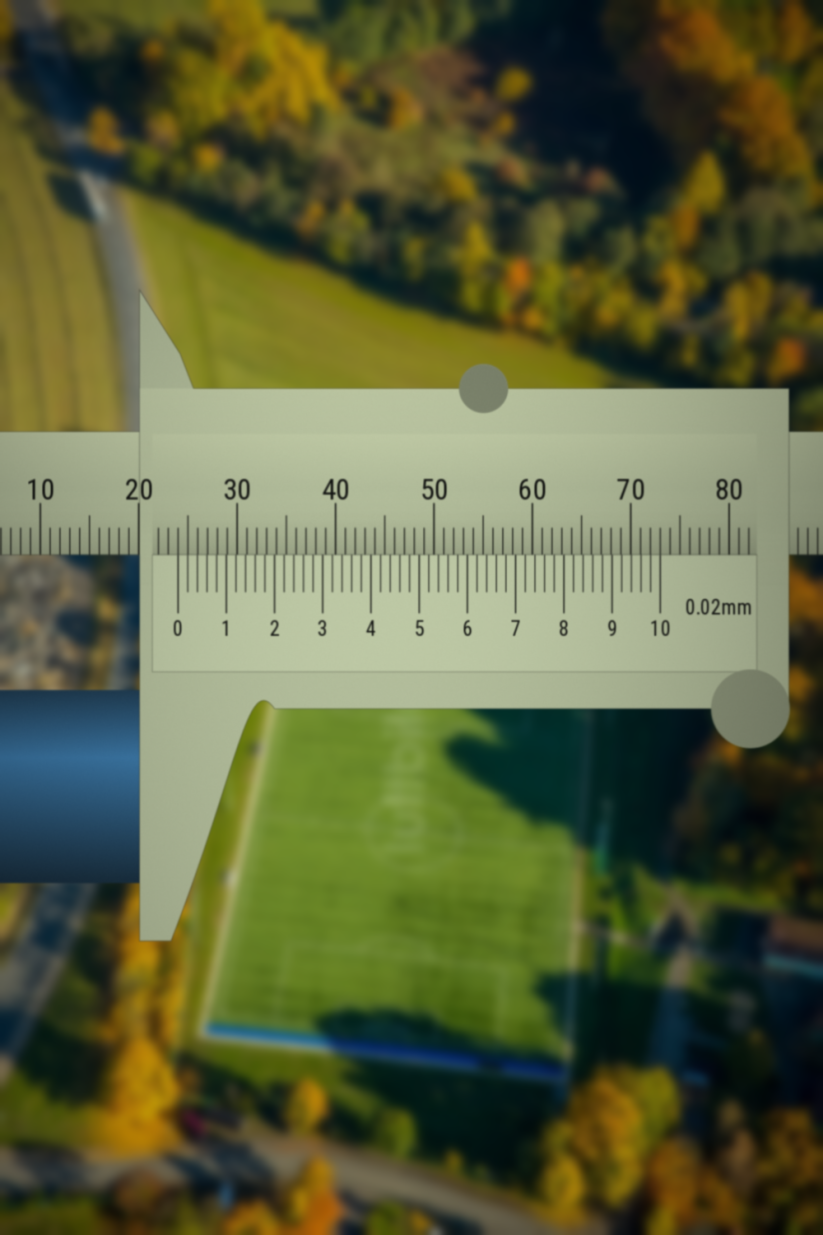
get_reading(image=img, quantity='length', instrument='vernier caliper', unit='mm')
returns 24.0 mm
